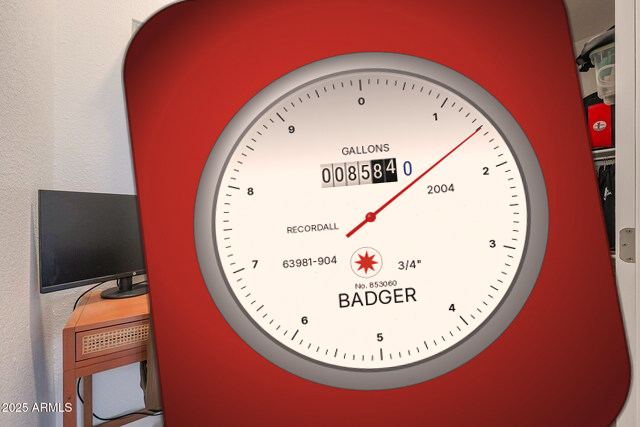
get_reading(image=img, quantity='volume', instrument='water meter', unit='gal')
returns 85841.5 gal
